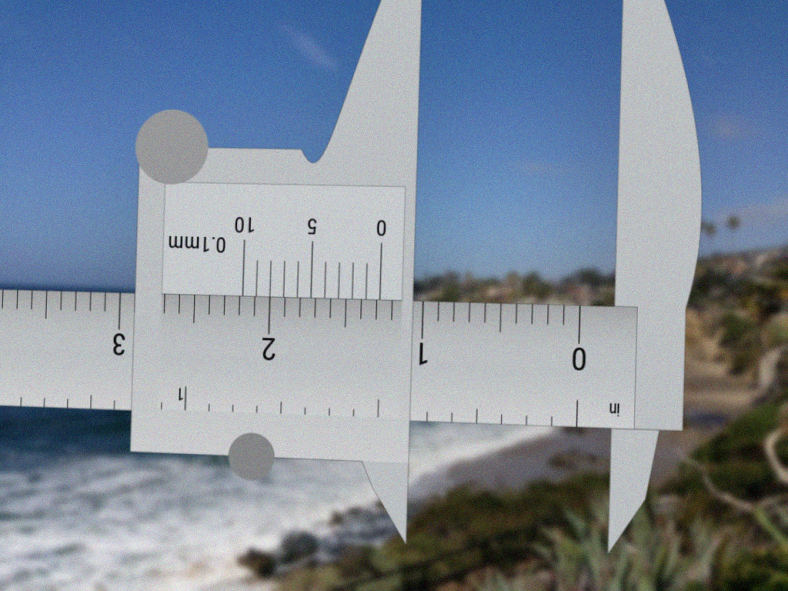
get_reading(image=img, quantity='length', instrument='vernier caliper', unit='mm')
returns 12.8 mm
